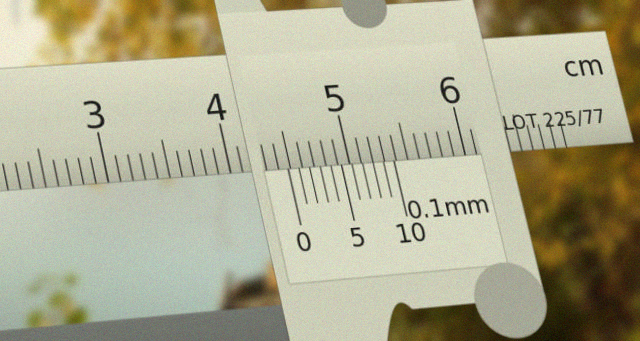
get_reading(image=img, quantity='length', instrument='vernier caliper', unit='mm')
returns 44.8 mm
